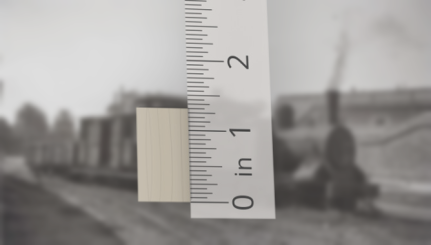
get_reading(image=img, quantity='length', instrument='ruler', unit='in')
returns 1.3125 in
